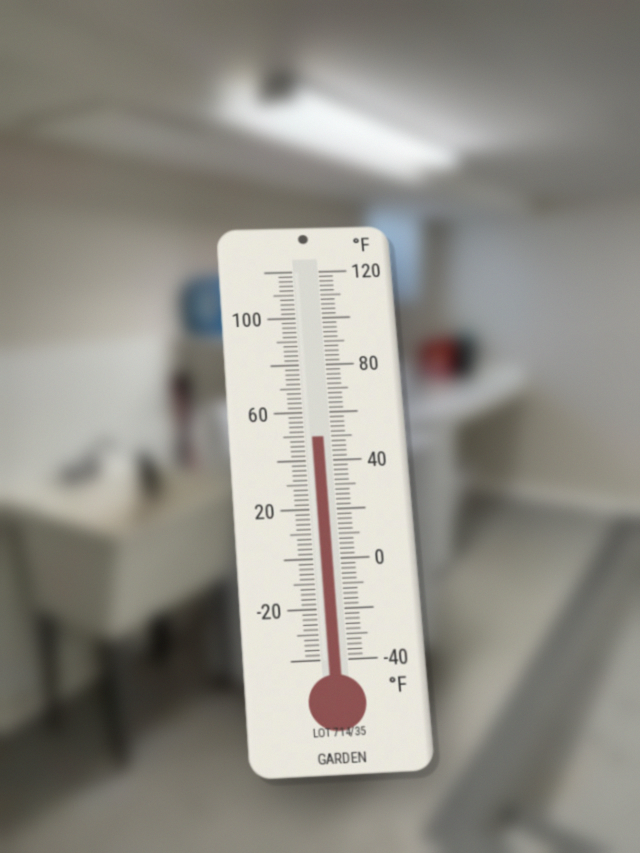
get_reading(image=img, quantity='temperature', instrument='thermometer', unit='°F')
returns 50 °F
